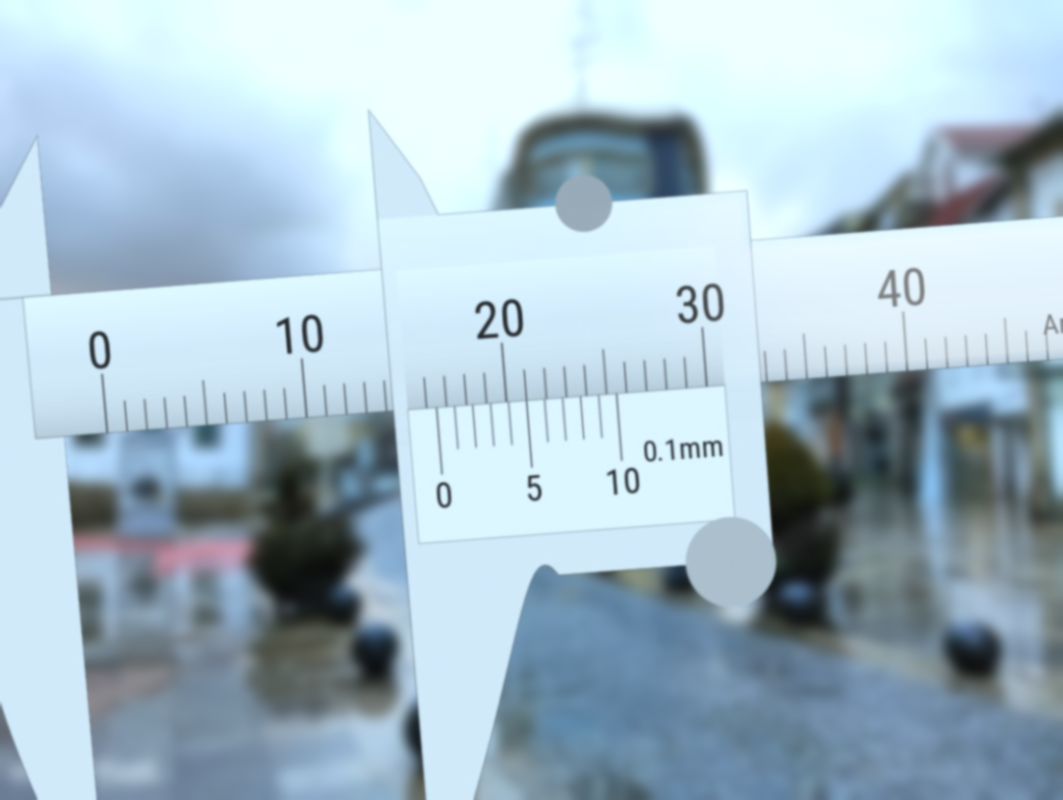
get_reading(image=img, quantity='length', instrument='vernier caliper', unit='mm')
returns 16.5 mm
